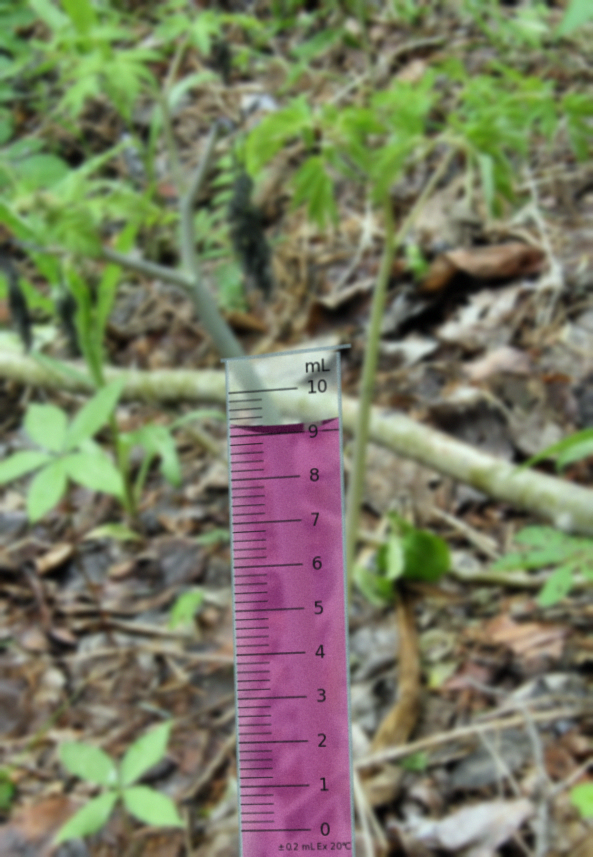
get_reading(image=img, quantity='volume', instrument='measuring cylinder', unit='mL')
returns 9 mL
